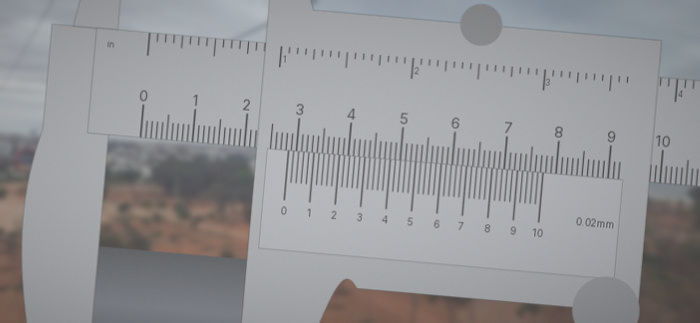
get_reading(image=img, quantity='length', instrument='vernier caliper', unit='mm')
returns 28.5 mm
